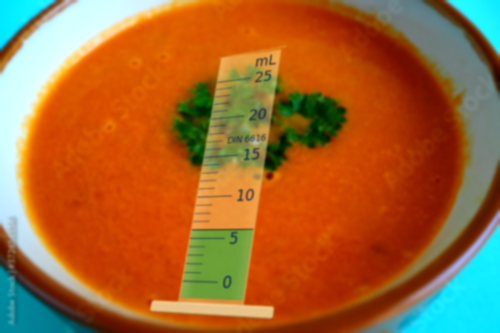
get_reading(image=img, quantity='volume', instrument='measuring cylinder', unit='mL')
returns 6 mL
